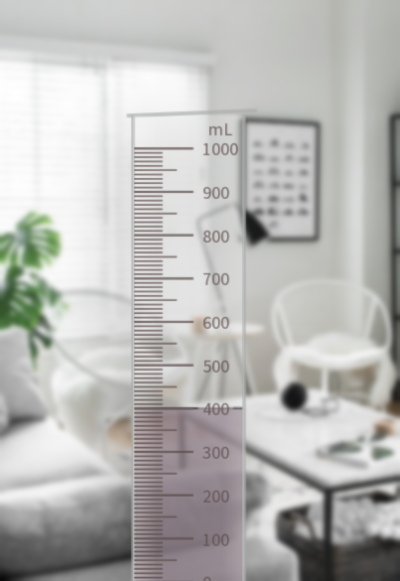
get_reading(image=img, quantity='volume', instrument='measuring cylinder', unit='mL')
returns 400 mL
